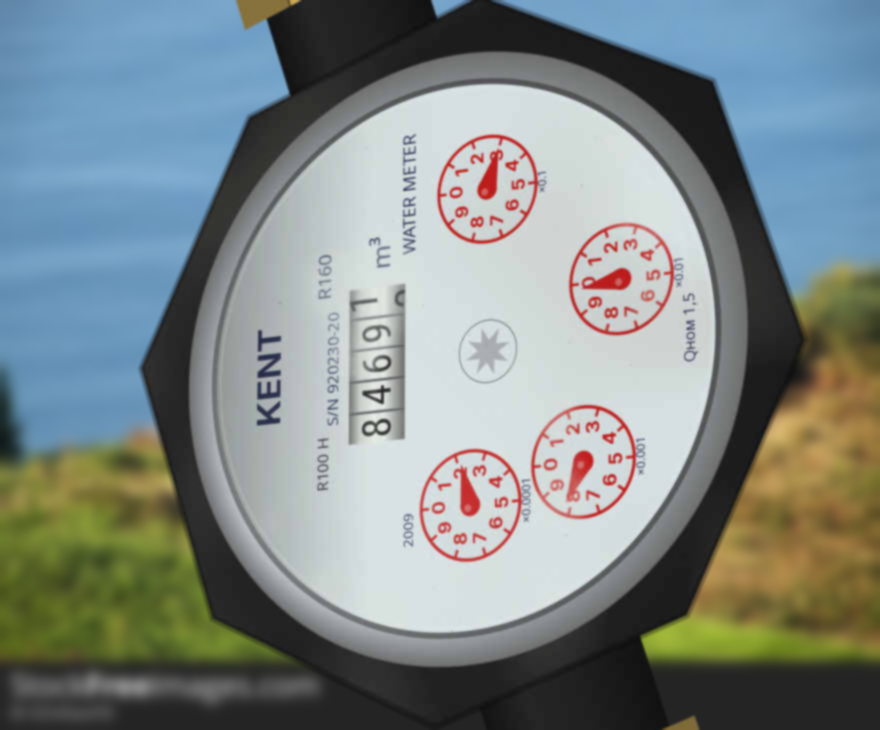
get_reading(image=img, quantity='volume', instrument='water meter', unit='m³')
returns 84691.2982 m³
